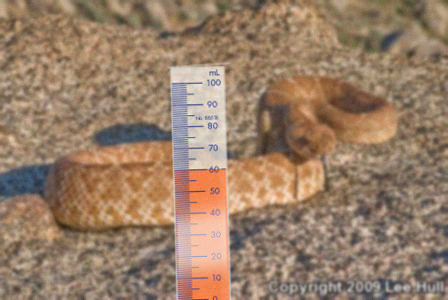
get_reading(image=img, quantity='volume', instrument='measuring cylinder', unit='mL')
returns 60 mL
